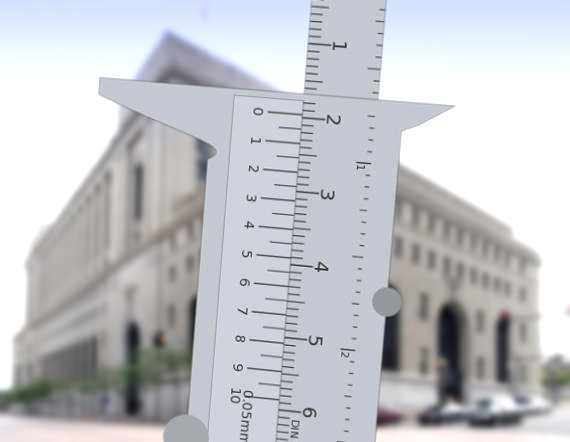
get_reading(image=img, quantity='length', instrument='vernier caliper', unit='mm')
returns 19.6 mm
